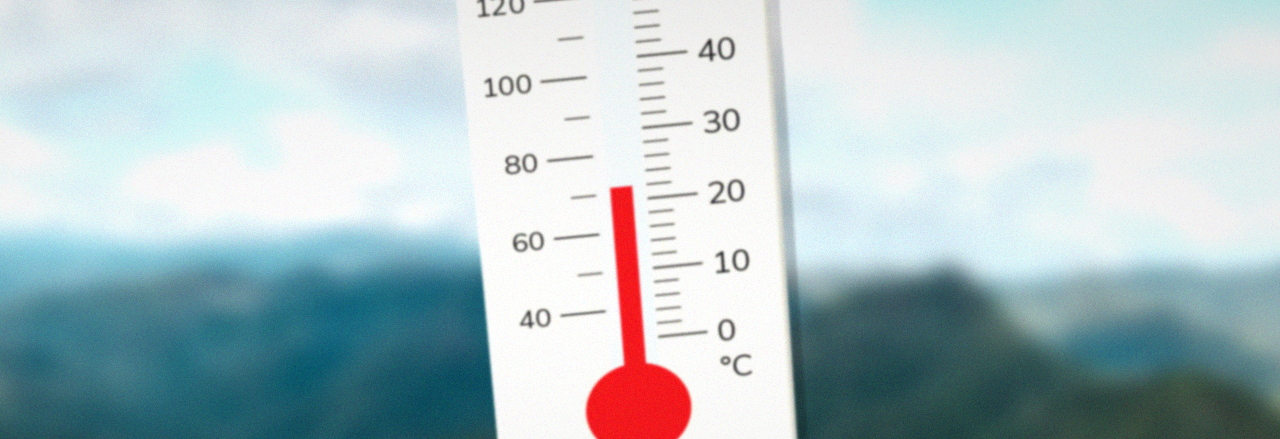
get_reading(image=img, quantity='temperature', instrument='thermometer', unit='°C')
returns 22 °C
